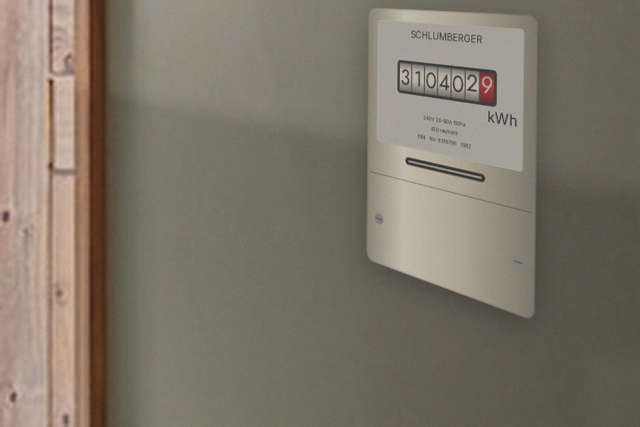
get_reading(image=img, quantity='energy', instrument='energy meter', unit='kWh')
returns 310402.9 kWh
